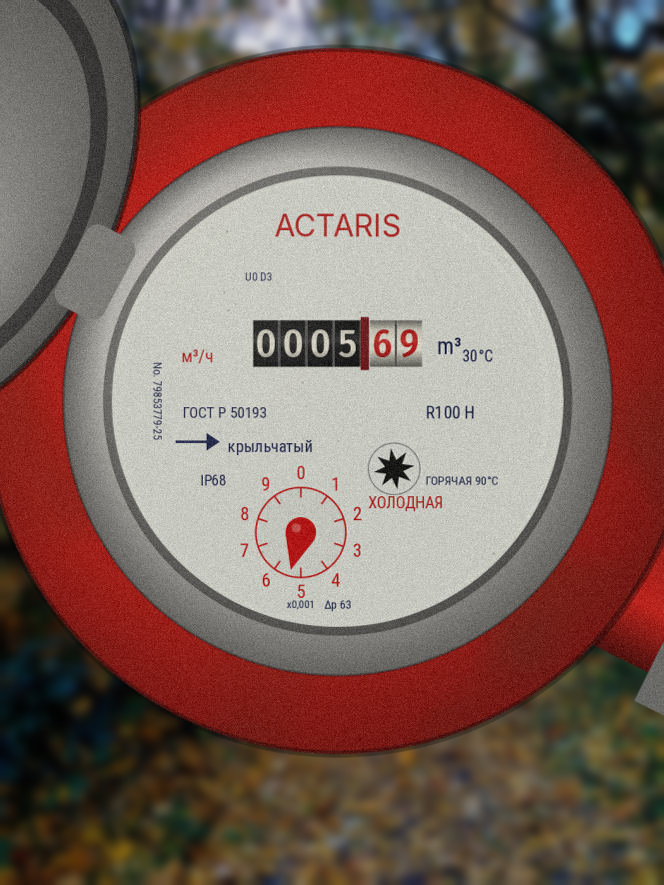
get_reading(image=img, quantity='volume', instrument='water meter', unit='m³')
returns 5.695 m³
